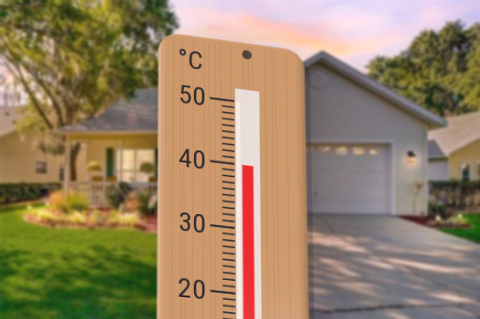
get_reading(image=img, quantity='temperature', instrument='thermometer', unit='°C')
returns 40 °C
